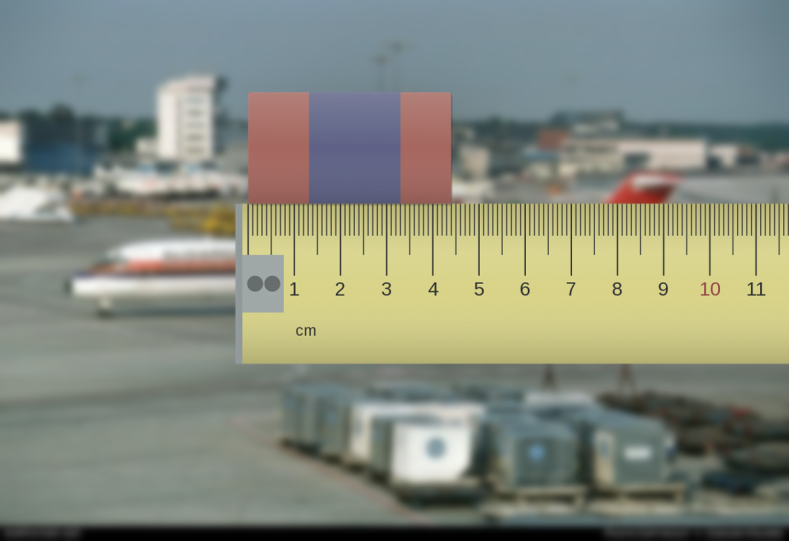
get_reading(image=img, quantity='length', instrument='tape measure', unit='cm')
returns 4.4 cm
